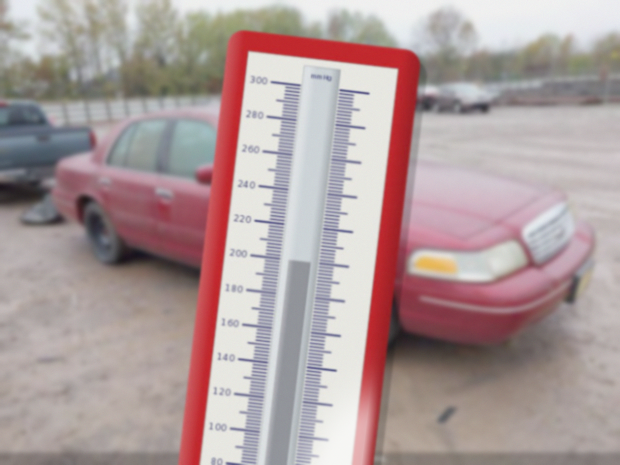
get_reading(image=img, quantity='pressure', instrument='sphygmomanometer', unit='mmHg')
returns 200 mmHg
